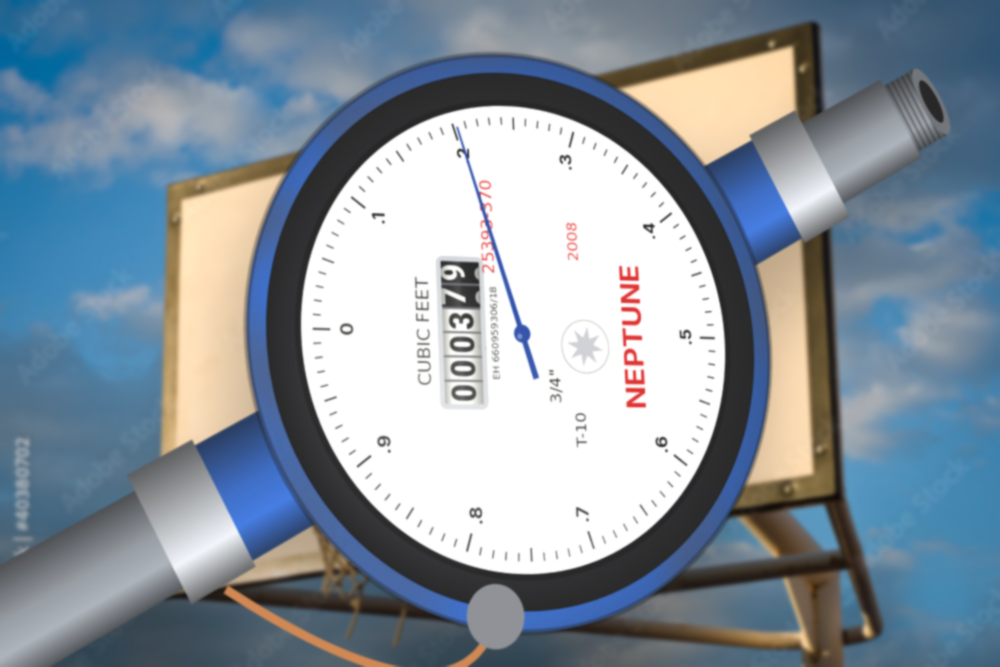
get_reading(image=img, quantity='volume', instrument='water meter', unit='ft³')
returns 379.20 ft³
